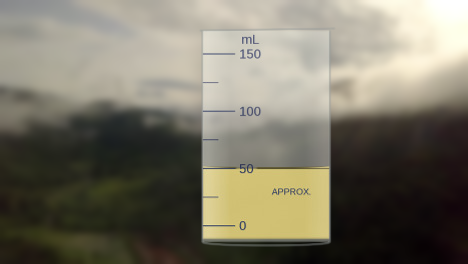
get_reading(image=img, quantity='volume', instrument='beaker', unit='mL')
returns 50 mL
